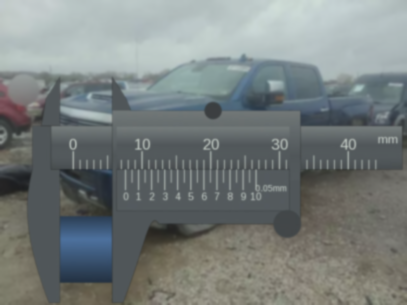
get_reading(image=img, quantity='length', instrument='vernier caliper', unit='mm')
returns 7.6 mm
